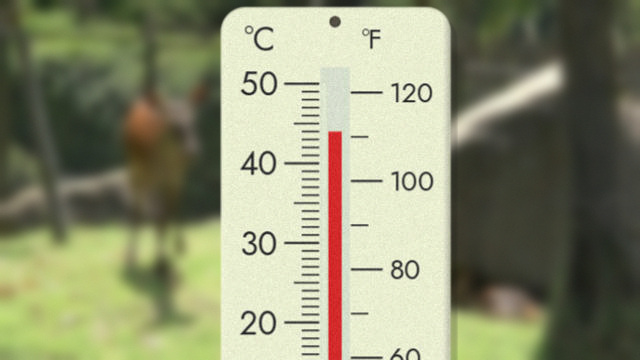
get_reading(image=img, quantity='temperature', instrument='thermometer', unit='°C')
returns 44 °C
